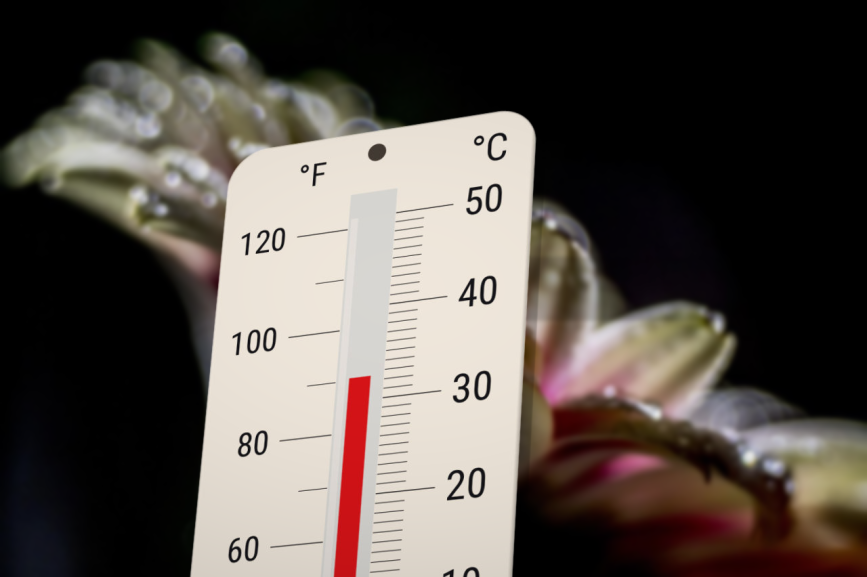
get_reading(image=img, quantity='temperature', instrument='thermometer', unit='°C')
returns 32.5 °C
